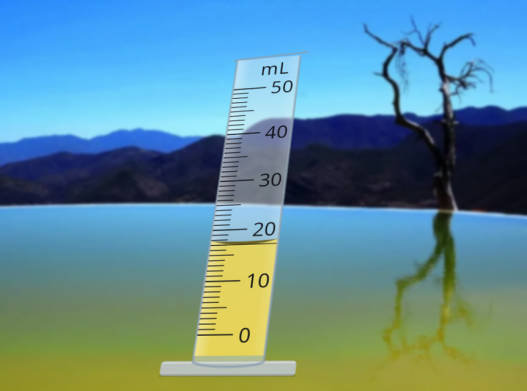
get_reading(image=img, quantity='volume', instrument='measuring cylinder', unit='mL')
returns 17 mL
